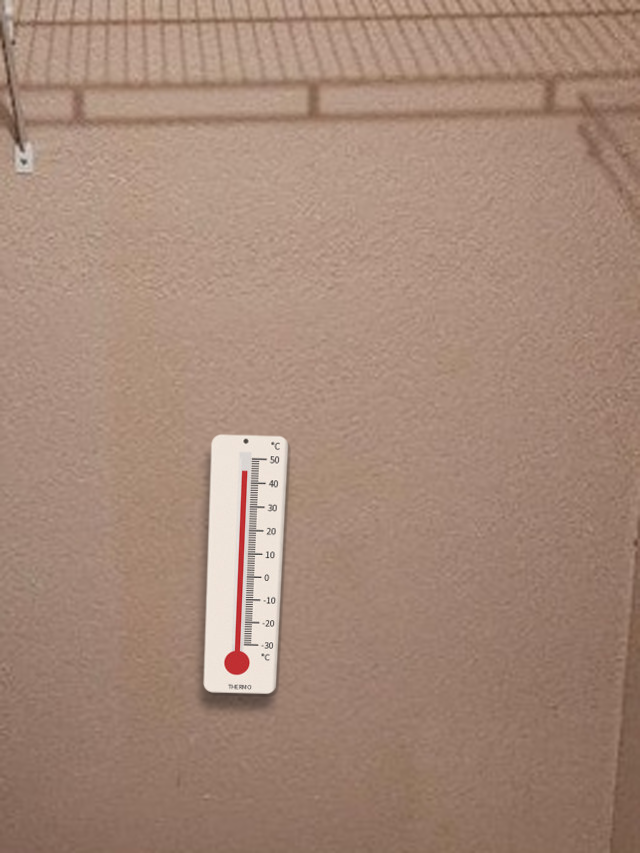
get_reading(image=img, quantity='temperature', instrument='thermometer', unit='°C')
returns 45 °C
